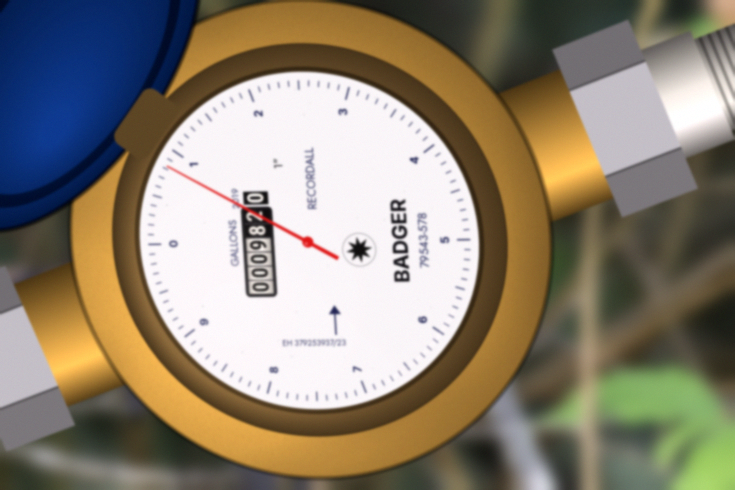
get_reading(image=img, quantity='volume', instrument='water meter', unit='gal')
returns 9820.8 gal
